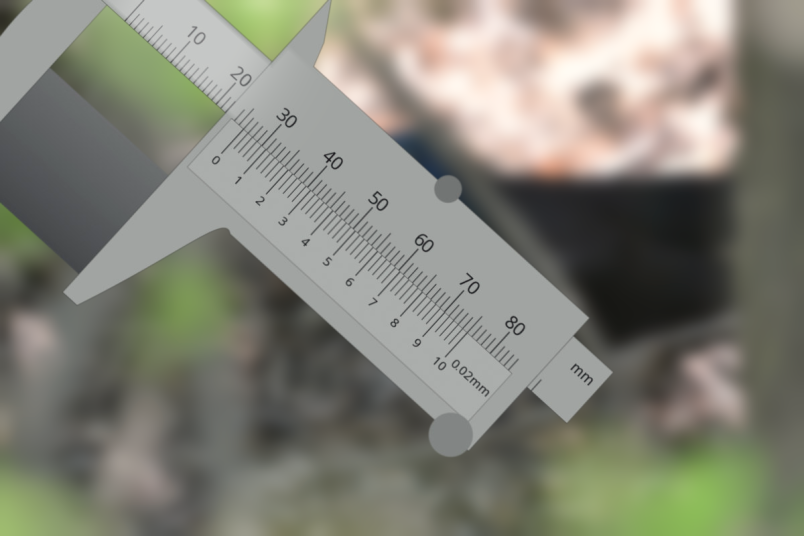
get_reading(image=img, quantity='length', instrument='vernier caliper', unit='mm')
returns 26.0 mm
